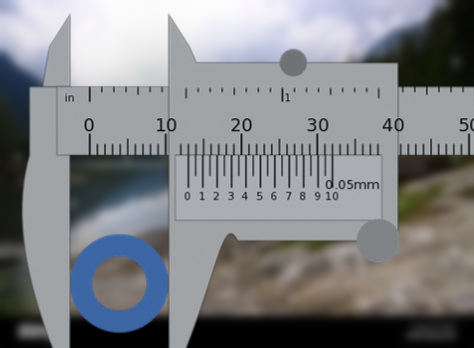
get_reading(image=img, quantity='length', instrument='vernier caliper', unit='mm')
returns 13.0 mm
